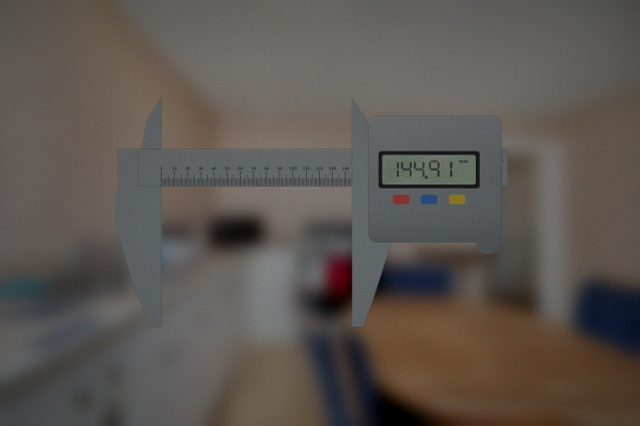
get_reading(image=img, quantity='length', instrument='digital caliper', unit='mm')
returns 144.91 mm
